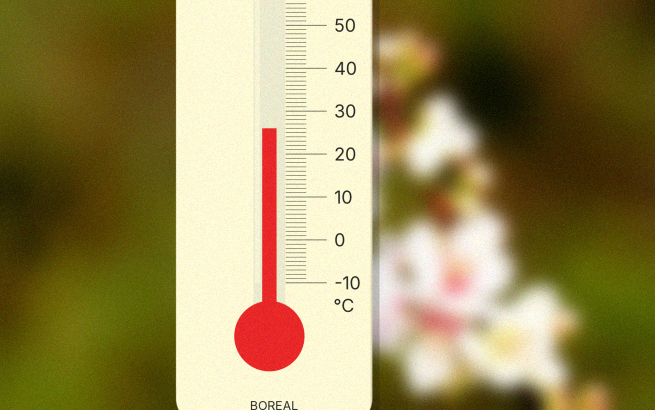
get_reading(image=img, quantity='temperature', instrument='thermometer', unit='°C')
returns 26 °C
